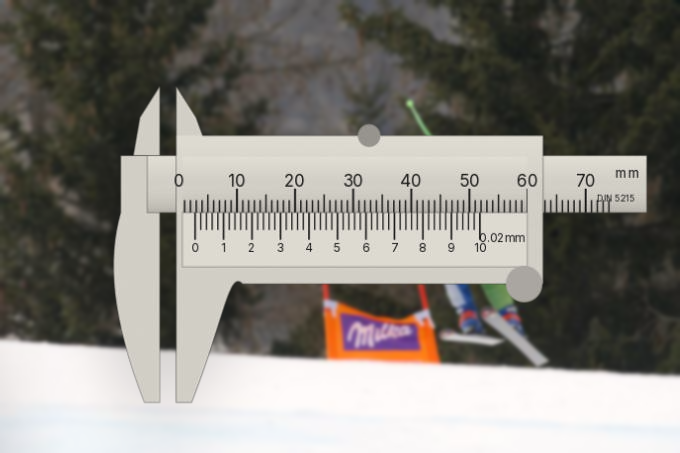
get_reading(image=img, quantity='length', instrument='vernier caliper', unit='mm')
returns 2.8 mm
